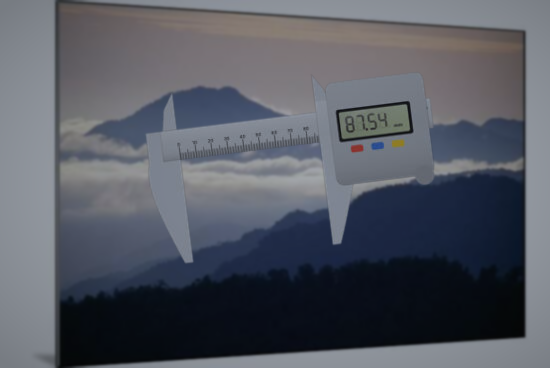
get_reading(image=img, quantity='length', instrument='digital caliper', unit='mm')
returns 87.54 mm
